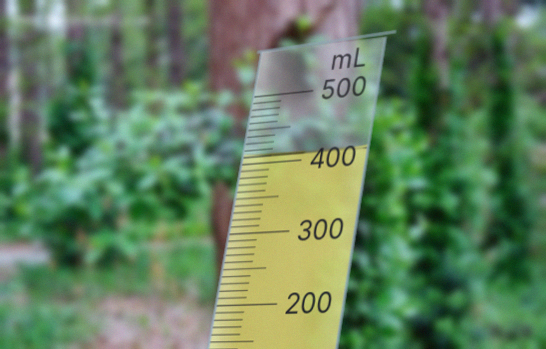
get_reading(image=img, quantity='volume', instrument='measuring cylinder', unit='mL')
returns 410 mL
